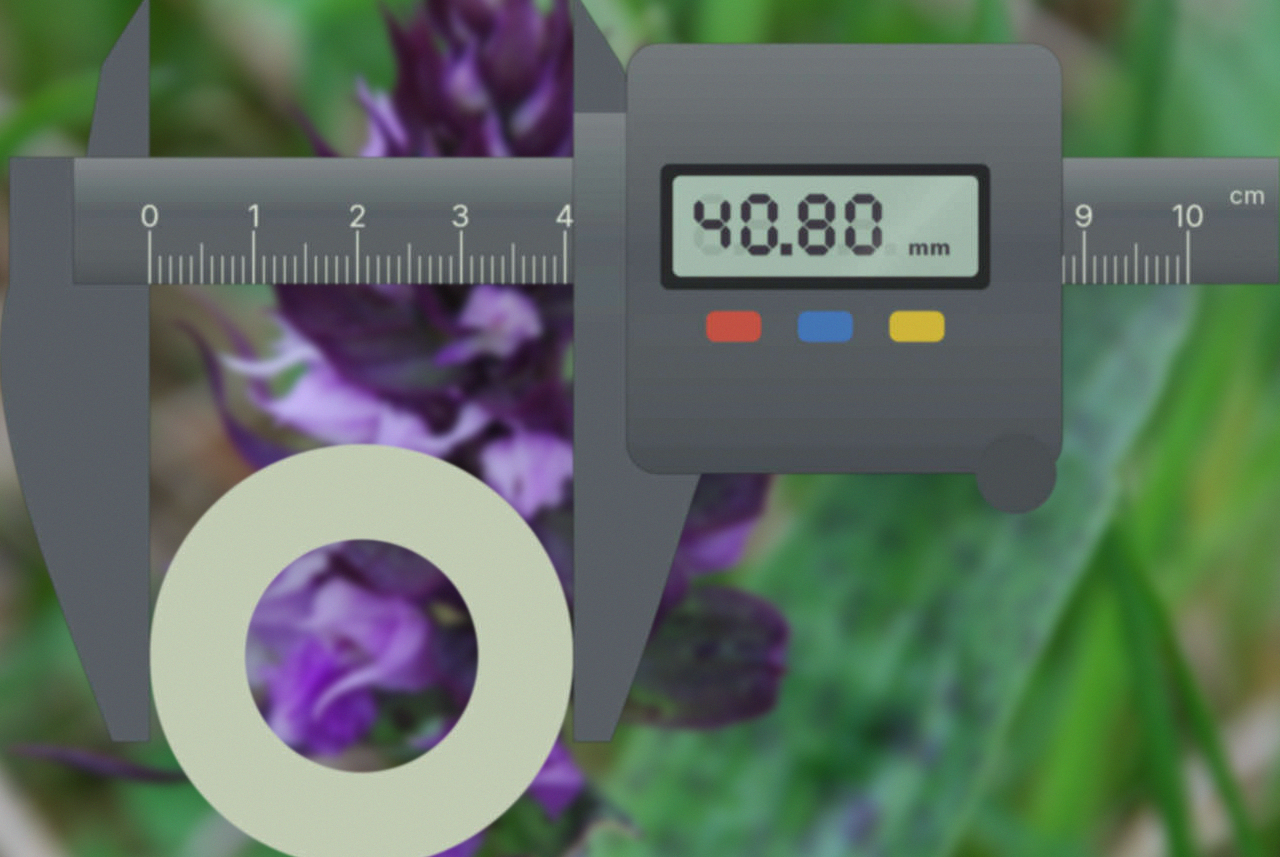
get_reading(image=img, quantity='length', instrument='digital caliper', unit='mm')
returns 40.80 mm
